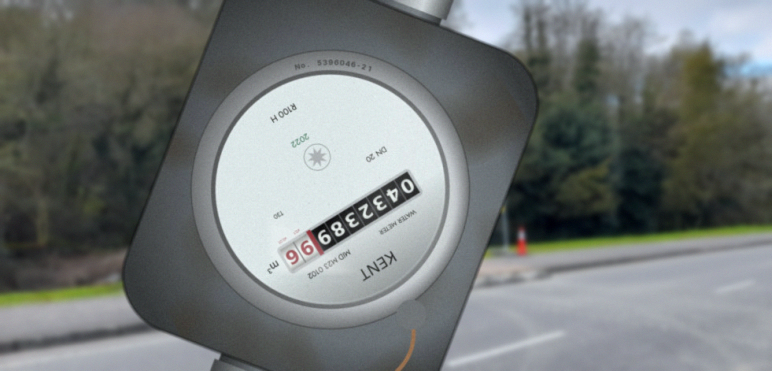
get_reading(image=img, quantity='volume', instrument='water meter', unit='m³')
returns 432389.96 m³
